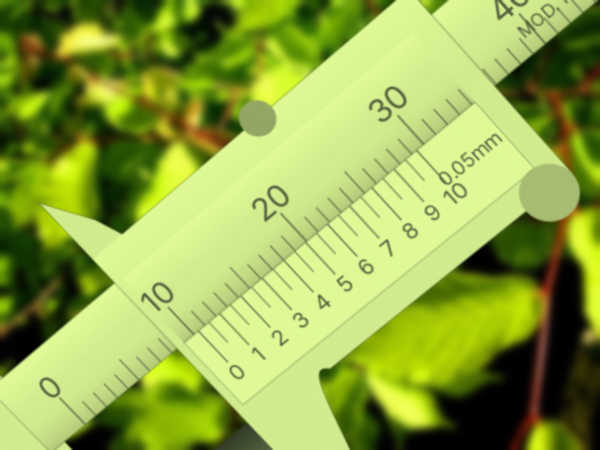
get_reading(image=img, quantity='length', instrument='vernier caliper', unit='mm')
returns 10.4 mm
